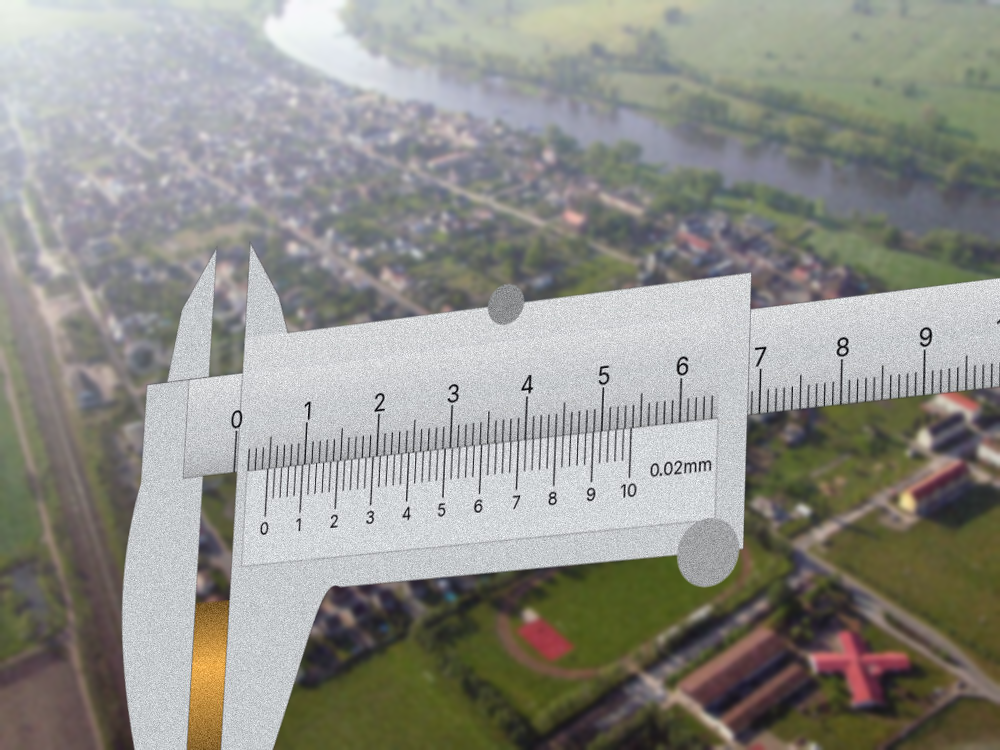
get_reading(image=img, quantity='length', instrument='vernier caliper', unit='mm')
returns 4.8 mm
